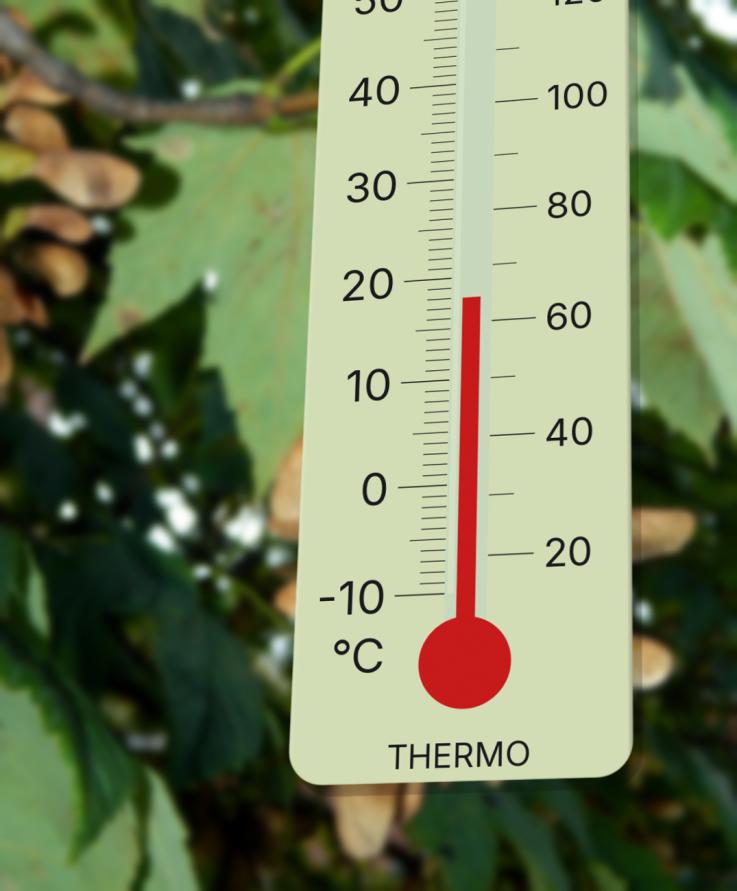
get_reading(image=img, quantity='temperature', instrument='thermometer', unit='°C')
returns 18 °C
